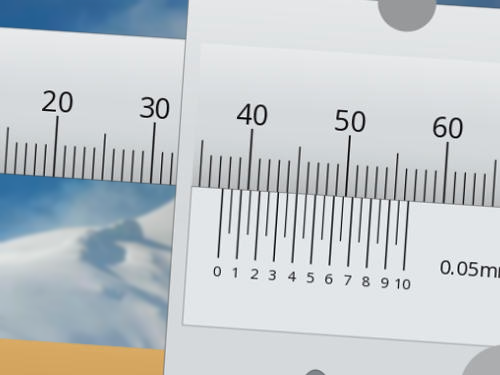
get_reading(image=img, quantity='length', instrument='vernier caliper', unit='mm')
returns 37.4 mm
